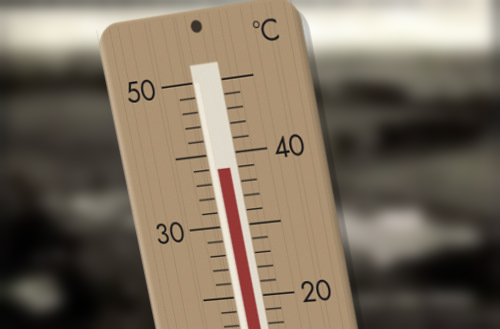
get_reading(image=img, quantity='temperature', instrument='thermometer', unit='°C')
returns 38 °C
